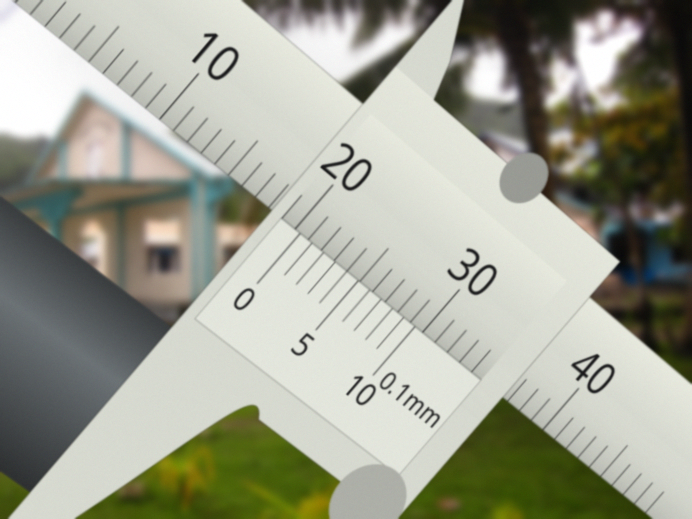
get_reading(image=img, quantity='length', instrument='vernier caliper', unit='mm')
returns 20.4 mm
